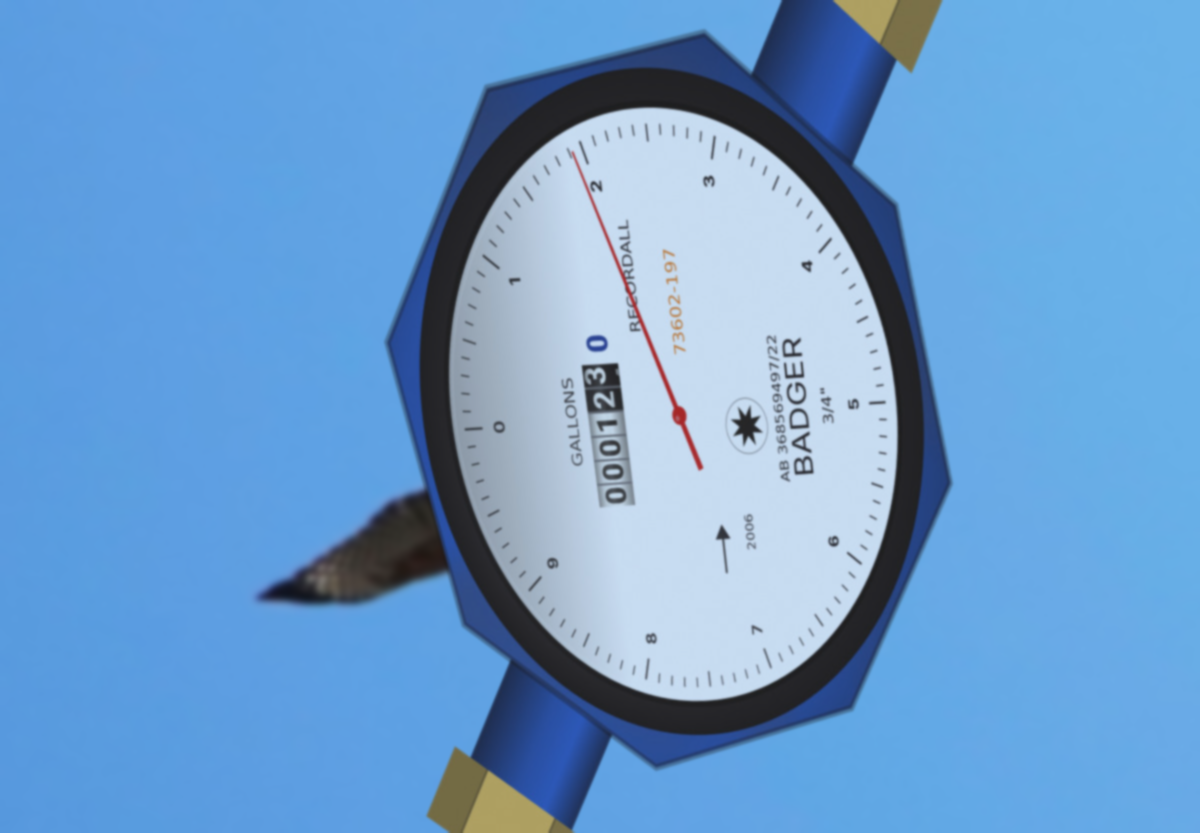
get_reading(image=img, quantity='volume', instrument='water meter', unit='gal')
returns 1231.9 gal
